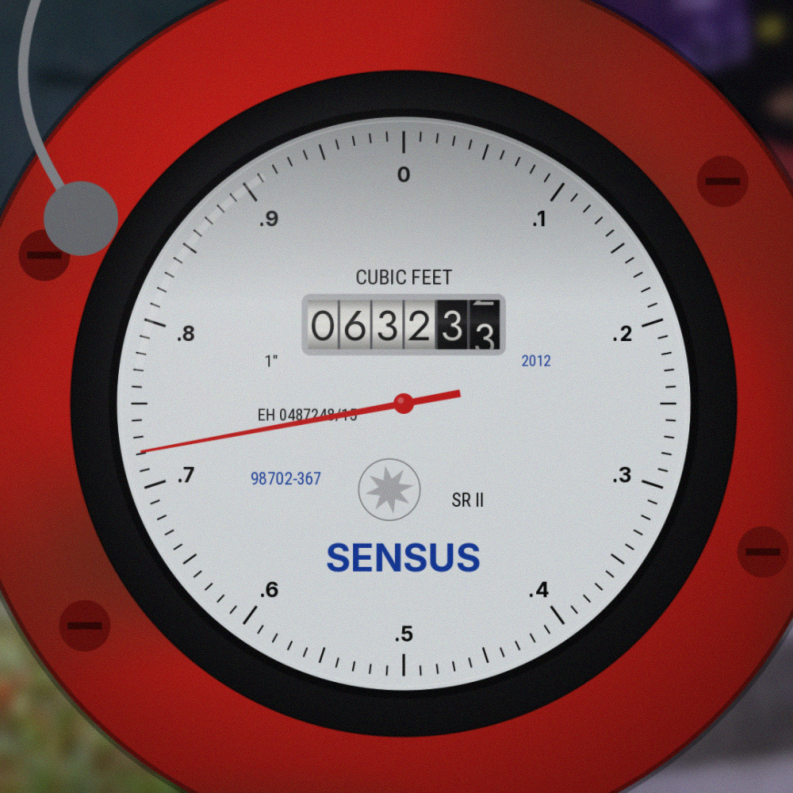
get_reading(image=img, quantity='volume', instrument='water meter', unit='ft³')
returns 63232.72 ft³
